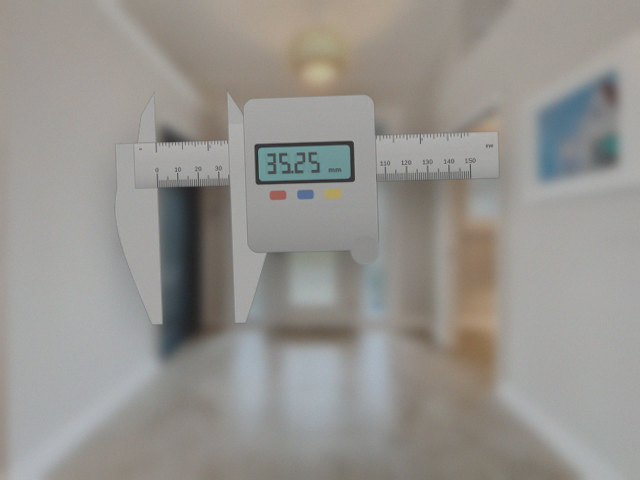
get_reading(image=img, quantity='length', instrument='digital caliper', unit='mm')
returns 35.25 mm
